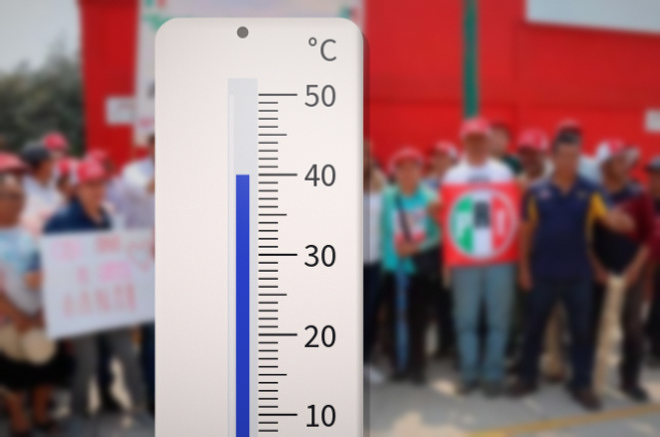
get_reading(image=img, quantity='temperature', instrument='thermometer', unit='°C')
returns 40 °C
